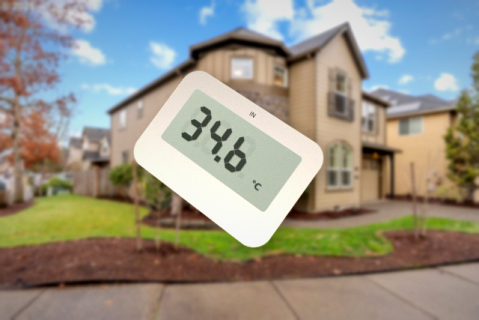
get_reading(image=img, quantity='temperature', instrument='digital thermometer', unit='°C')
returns 34.6 °C
